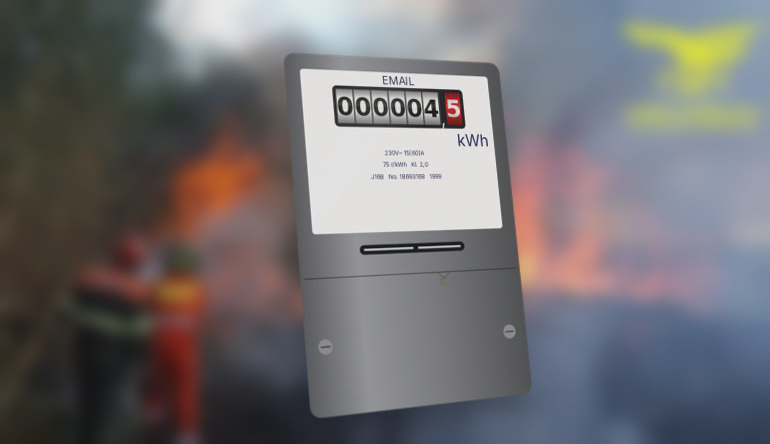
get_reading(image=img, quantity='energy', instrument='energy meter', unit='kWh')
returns 4.5 kWh
